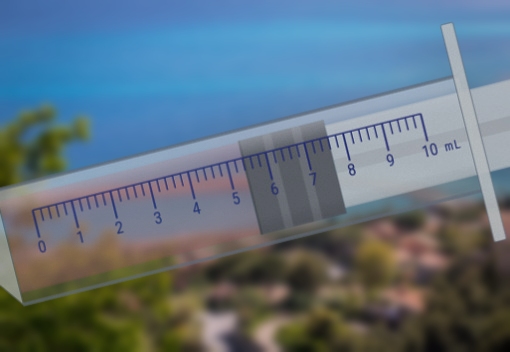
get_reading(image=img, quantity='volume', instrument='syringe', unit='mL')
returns 5.4 mL
